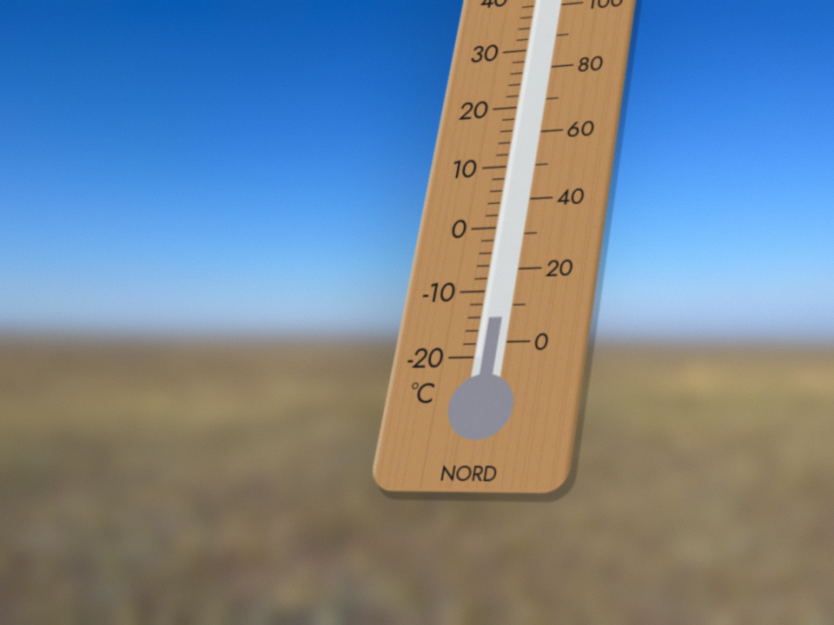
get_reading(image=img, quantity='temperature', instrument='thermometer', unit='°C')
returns -14 °C
